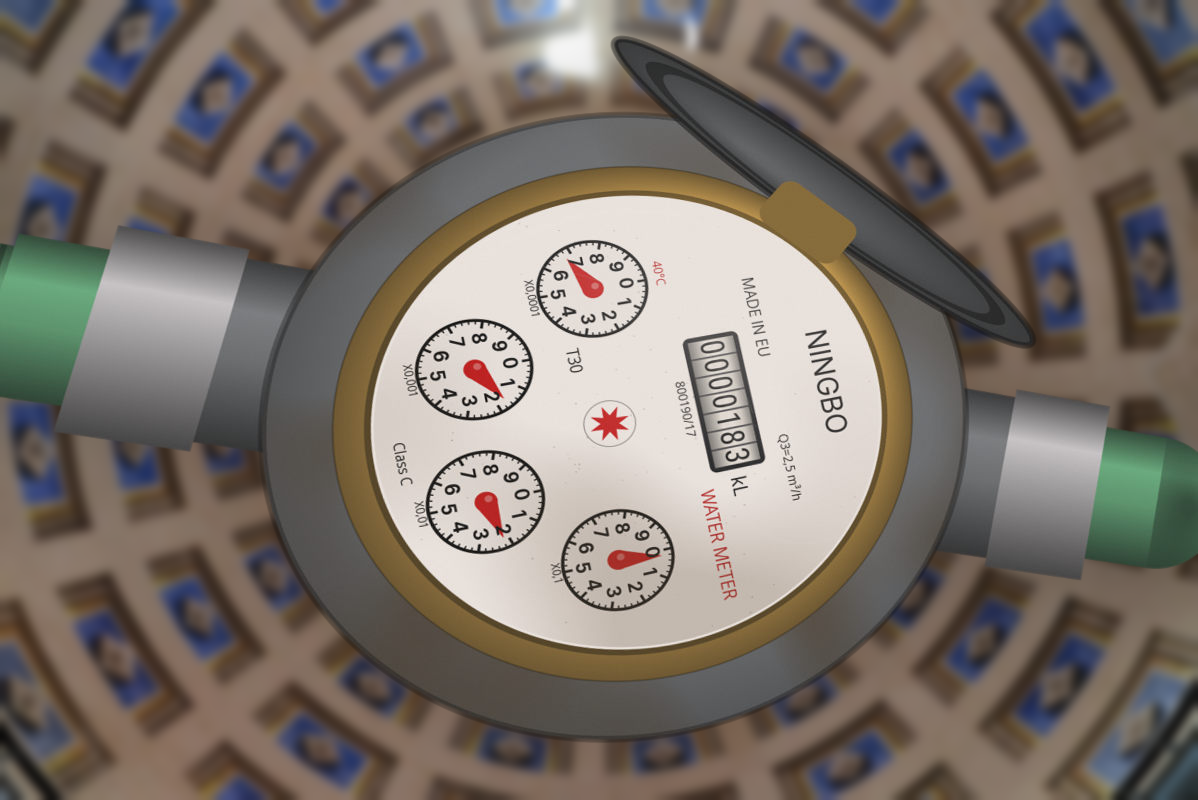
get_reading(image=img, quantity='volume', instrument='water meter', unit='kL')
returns 183.0216 kL
